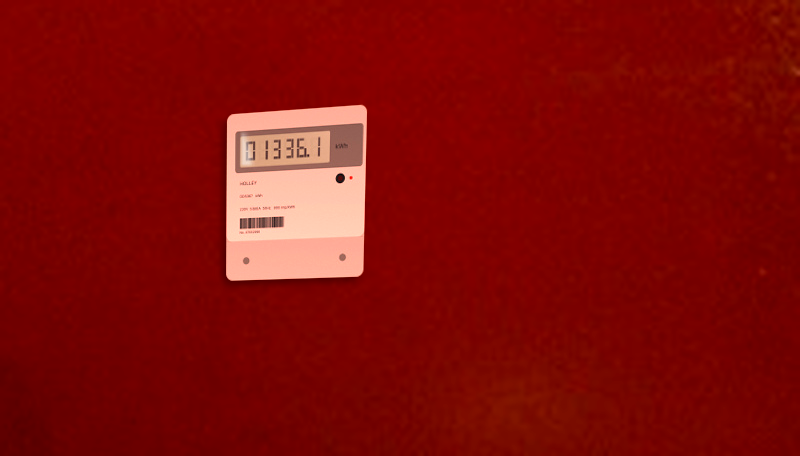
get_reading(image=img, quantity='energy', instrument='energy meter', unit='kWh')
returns 1336.1 kWh
